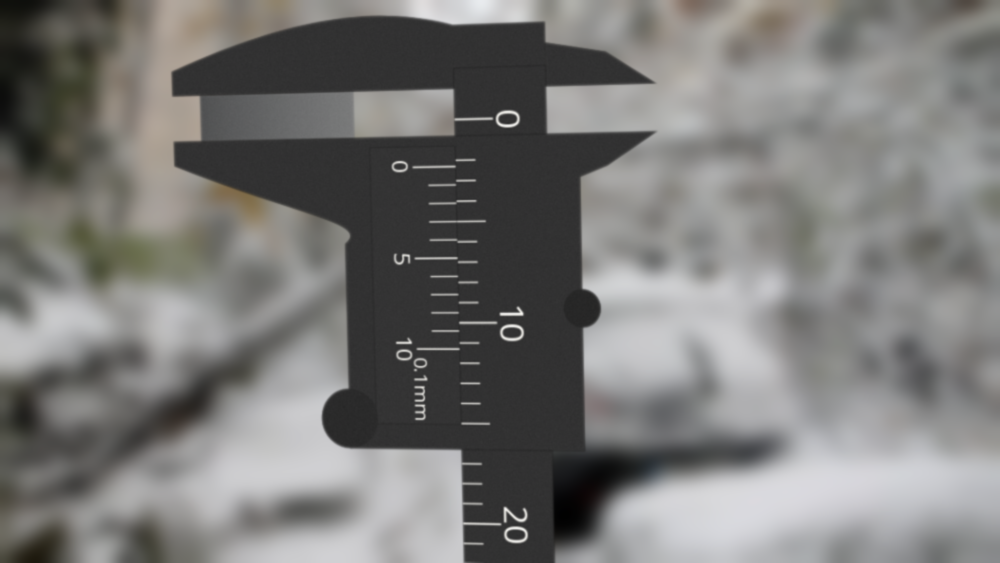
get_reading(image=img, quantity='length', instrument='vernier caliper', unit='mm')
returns 2.3 mm
